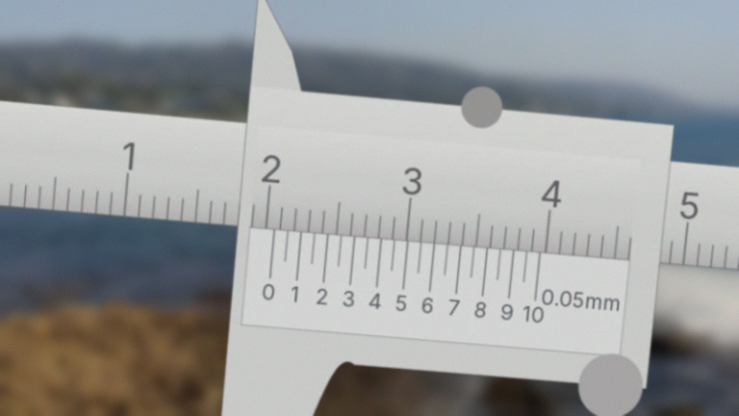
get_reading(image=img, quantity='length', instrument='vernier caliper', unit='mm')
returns 20.6 mm
